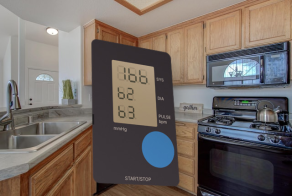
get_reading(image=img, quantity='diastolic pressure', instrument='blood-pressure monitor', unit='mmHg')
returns 62 mmHg
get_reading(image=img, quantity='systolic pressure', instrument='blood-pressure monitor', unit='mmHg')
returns 166 mmHg
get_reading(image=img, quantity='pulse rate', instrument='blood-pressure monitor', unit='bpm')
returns 63 bpm
